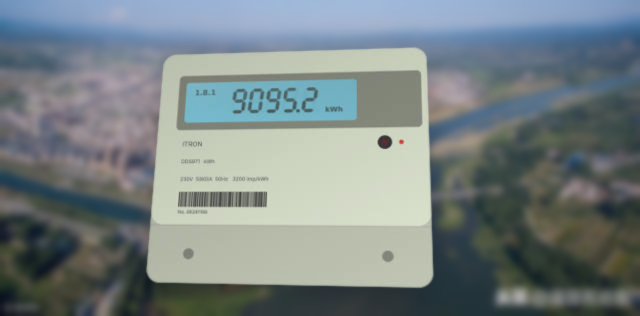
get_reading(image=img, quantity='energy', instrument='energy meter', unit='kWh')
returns 9095.2 kWh
